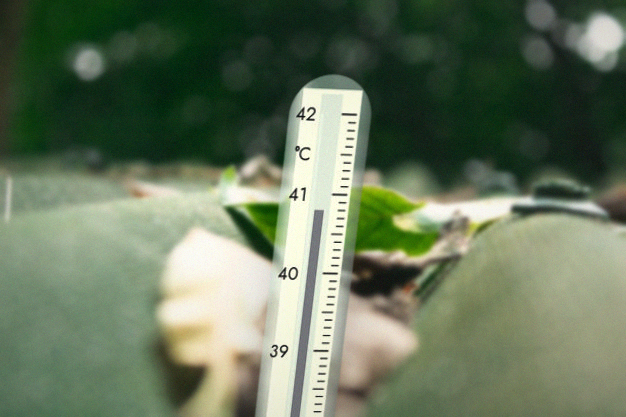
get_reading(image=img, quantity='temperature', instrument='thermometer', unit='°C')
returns 40.8 °C
